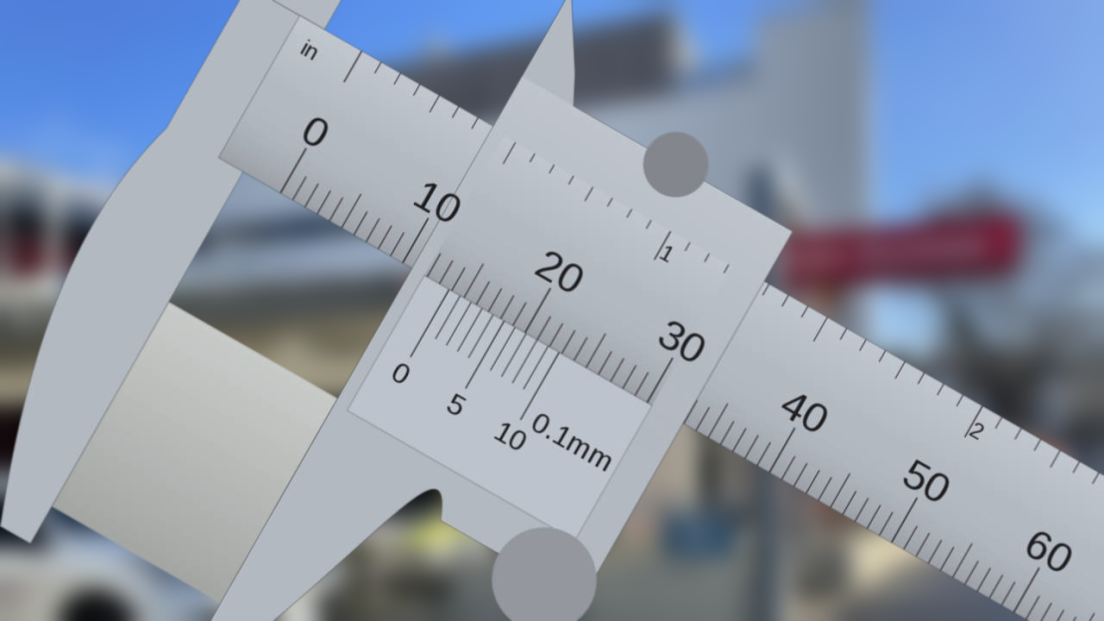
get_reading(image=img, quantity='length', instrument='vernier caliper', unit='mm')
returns 13.8 mm
